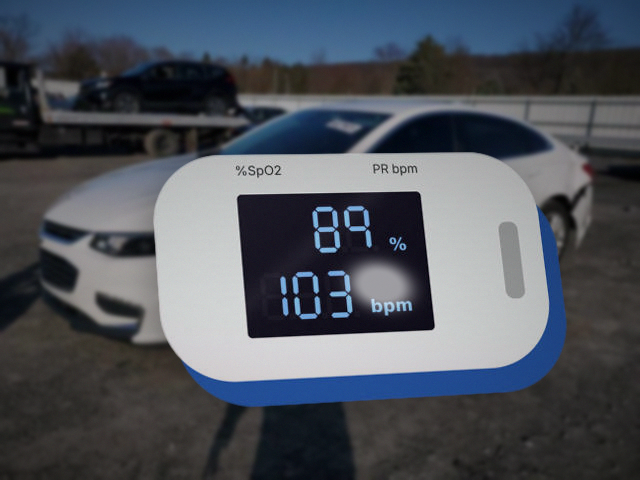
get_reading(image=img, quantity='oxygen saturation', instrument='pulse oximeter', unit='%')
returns 89 %
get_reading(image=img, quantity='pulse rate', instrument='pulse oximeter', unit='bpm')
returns 103 bpm
